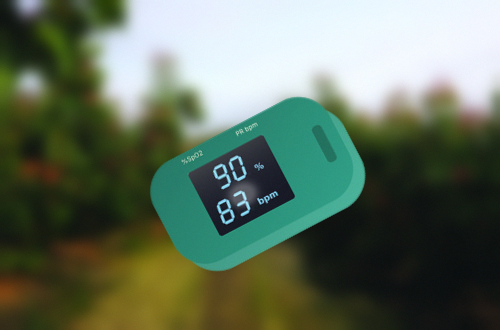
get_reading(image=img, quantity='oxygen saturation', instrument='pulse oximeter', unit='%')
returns 90 %
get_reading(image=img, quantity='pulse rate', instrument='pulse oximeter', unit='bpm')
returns 83 bpm
